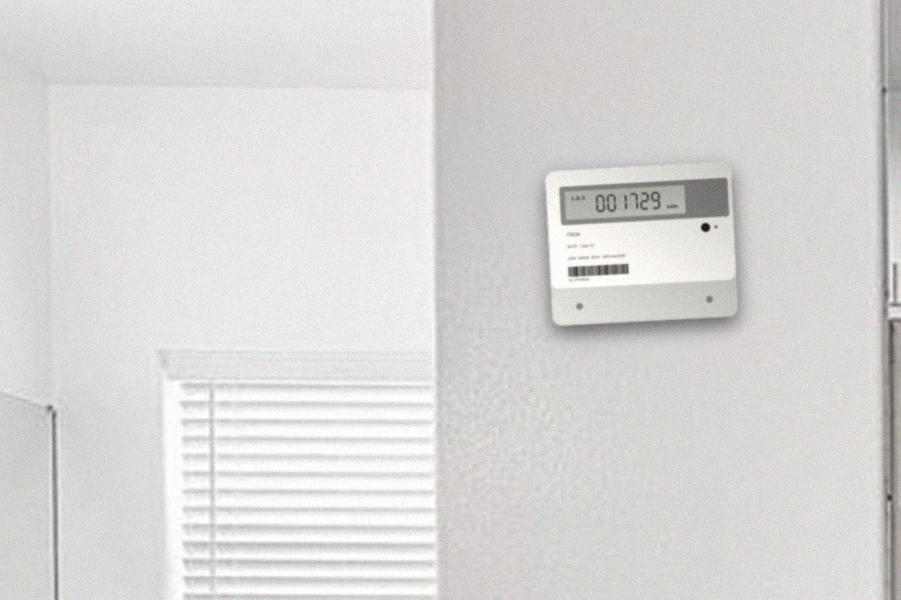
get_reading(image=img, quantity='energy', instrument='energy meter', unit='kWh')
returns 1729 kWh
